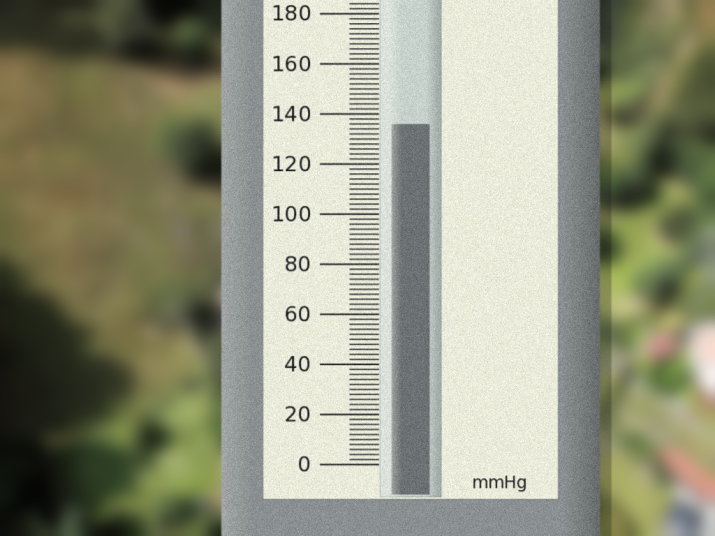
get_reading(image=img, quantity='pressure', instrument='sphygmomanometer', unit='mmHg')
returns 136 mmHg
